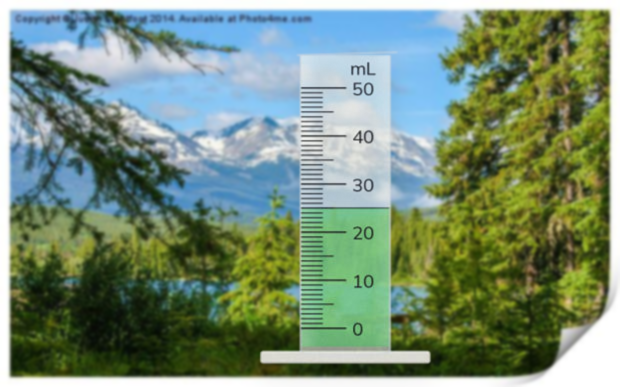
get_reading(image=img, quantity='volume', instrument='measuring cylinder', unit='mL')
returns 25 mL
